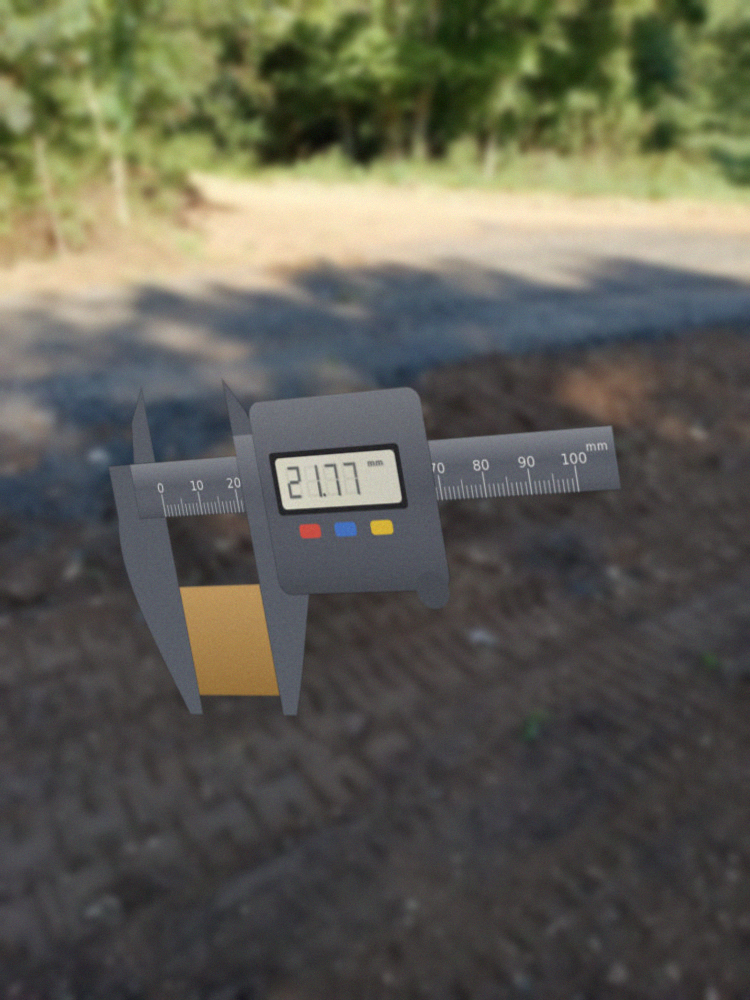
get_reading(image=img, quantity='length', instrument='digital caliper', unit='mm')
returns 21.77 mm
